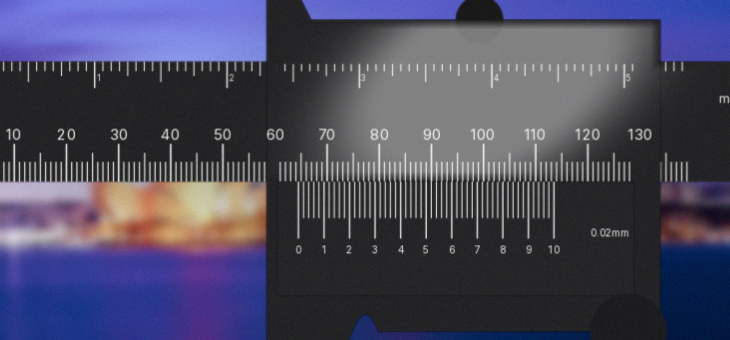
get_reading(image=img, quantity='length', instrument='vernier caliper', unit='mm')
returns 64.5 mm
